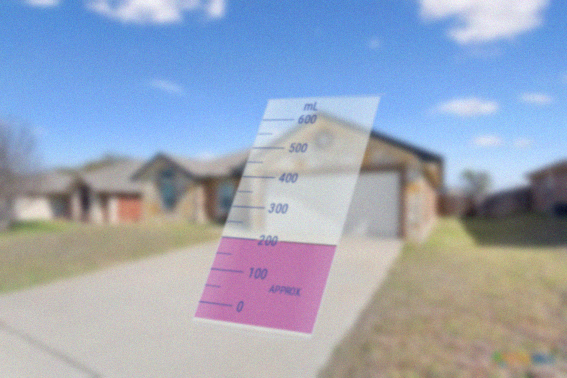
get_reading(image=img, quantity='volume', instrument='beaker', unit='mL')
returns 200 mL
